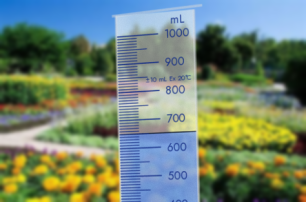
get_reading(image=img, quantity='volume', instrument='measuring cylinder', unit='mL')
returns 650 mL
